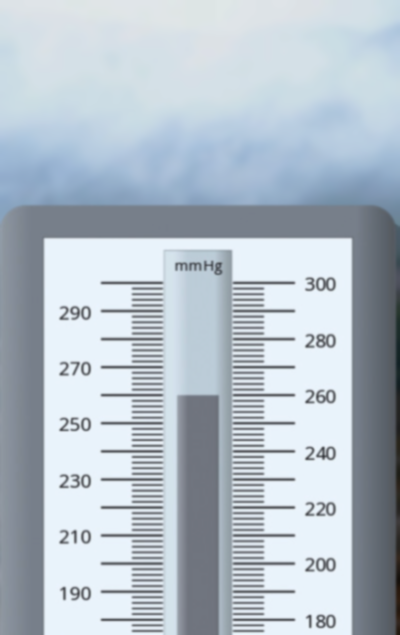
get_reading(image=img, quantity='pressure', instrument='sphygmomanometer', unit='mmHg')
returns 260 mmHg
